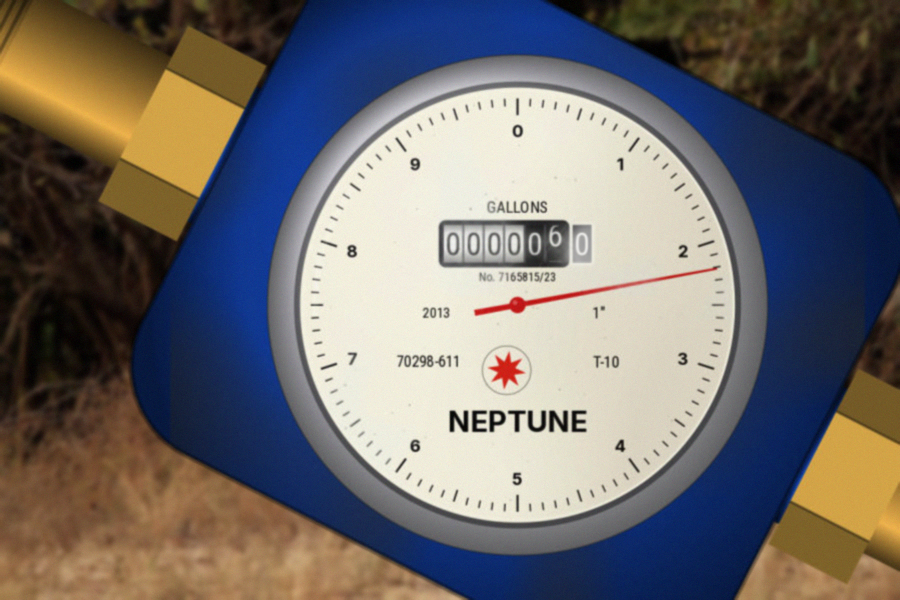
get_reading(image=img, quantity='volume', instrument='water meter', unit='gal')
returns 62.2 gal
